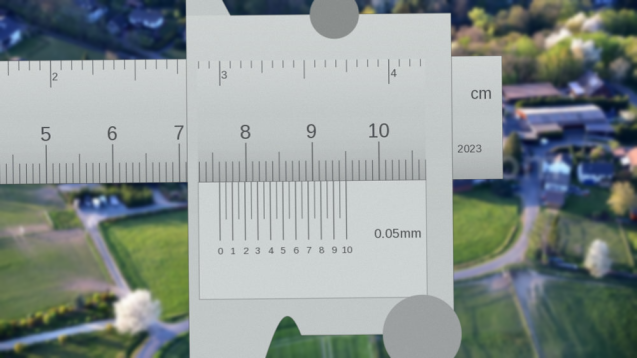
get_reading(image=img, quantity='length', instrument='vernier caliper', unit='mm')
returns 76.0 mm
